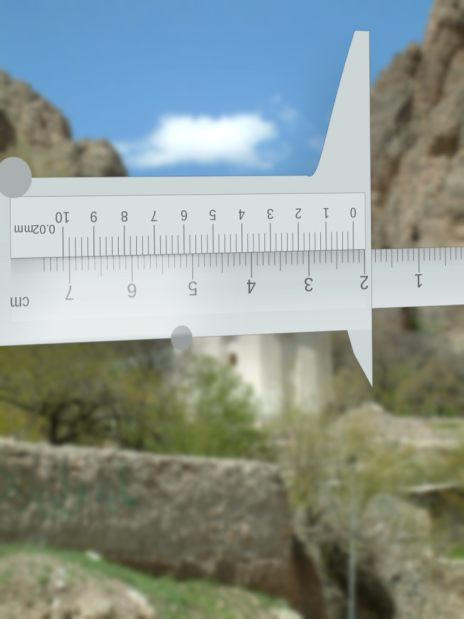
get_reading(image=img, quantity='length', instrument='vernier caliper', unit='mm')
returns 22.0 mm
